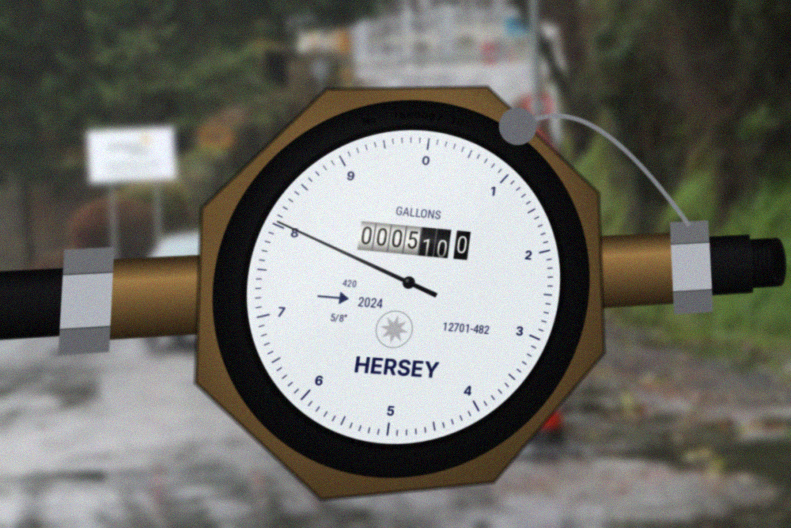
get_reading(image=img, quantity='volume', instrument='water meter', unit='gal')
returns 5098.0 gal
